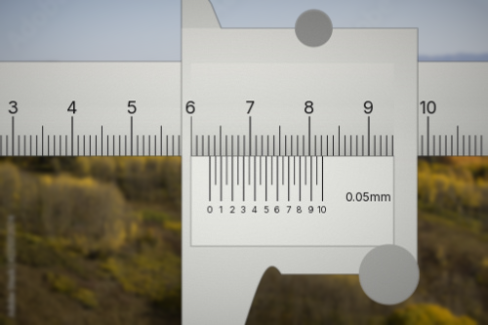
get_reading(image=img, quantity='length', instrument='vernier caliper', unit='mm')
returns 63.2 mm
